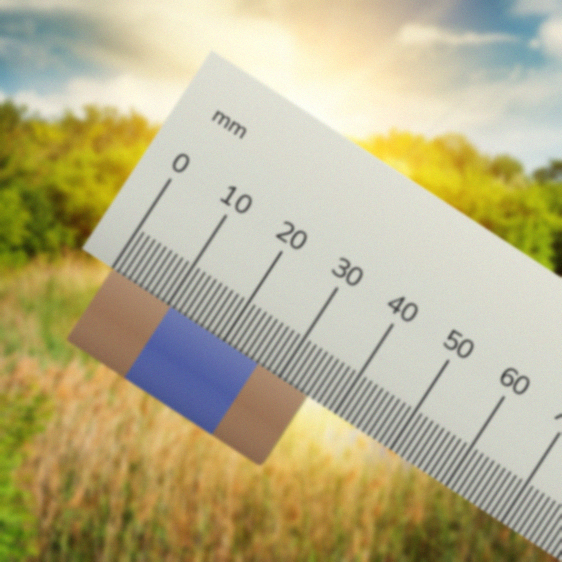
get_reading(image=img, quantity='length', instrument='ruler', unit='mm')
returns 35 mm
